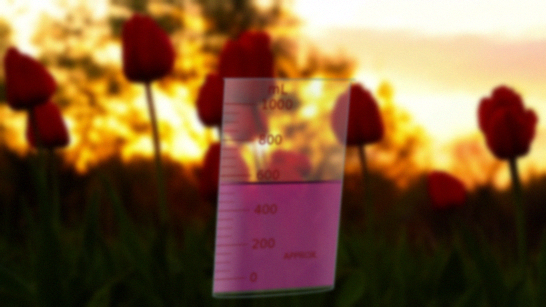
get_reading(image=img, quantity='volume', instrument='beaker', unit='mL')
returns 550 mL
